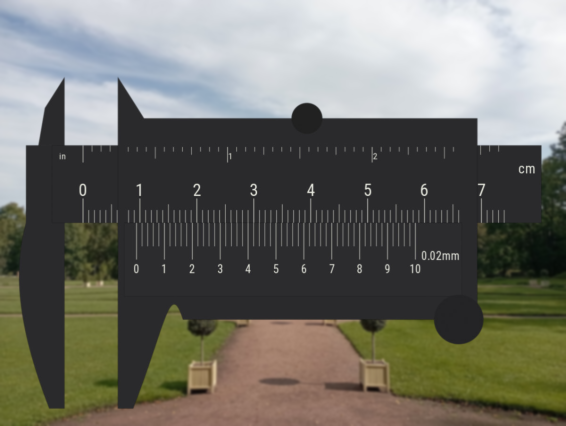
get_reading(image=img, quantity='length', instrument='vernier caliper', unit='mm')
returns 9.4 mm
